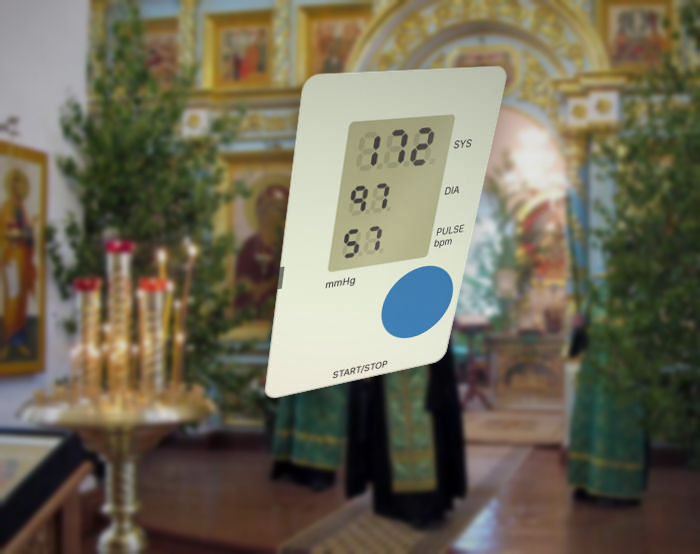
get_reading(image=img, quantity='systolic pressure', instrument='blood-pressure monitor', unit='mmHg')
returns 172 mmHg
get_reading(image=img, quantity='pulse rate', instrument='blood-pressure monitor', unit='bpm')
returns 57 bpm
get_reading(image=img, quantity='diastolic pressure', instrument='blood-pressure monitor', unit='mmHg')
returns 97 mmHg
